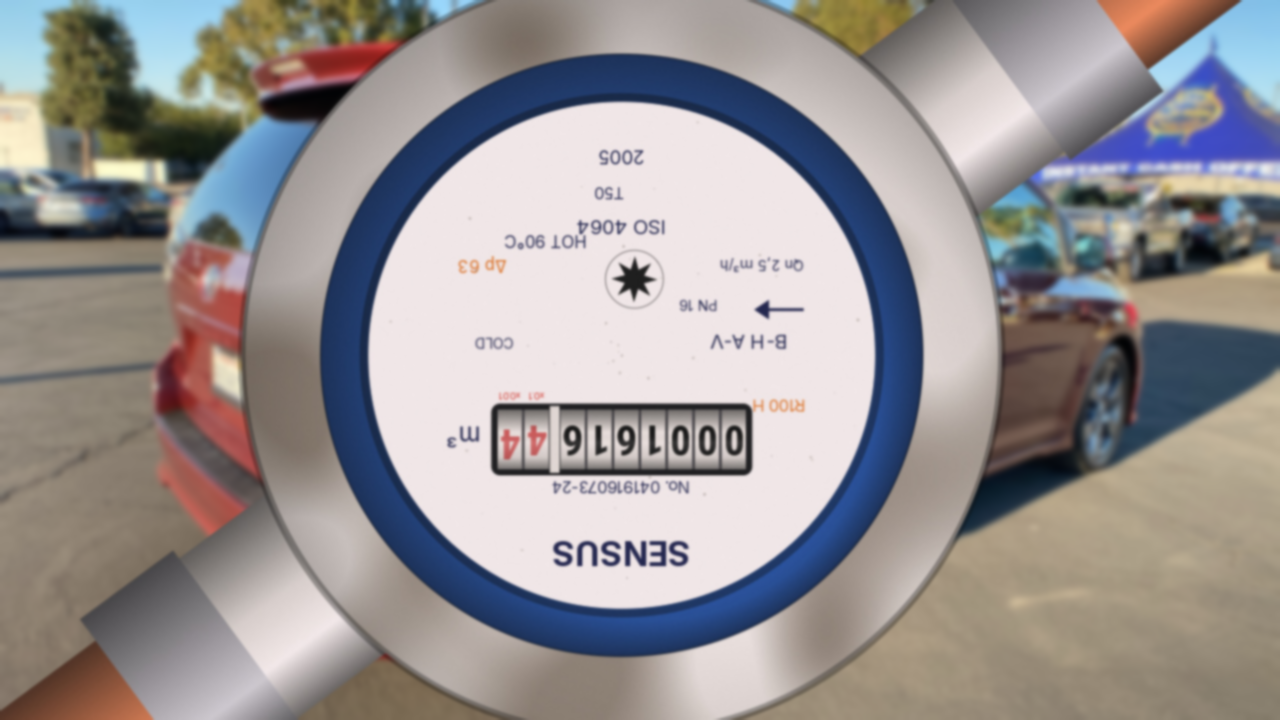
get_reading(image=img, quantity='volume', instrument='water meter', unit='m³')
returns 1616.44 m³
